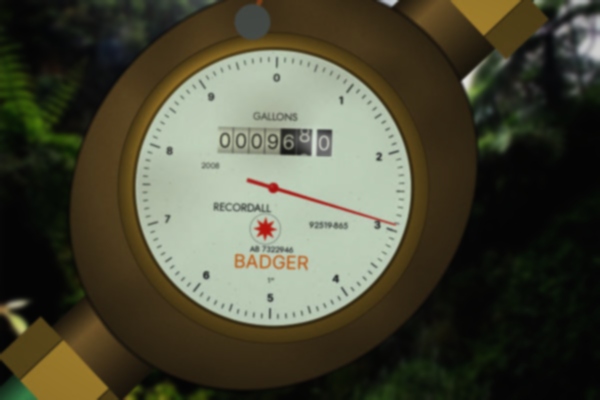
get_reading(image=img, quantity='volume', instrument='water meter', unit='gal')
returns 9682.9 gal
